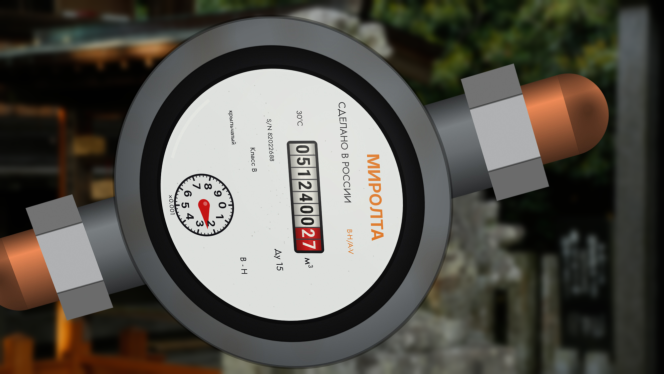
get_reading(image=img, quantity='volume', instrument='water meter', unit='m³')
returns 512400.272 m³
